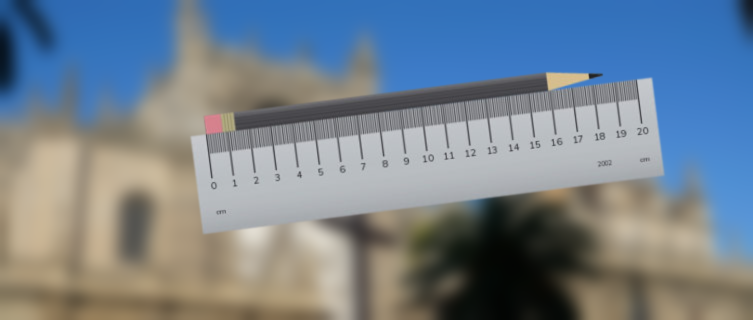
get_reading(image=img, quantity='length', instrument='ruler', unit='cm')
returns 18.5 cm
